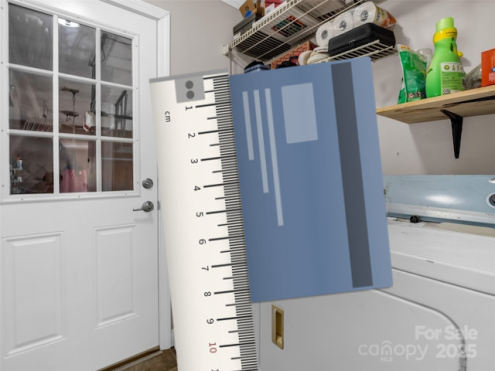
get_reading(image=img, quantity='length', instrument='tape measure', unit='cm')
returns 8.5 cm
